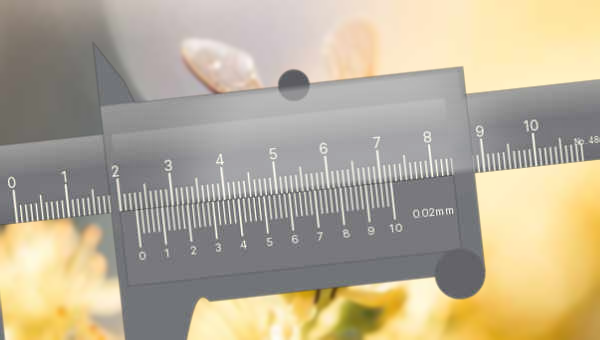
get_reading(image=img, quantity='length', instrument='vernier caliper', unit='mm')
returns 23.0 mm
